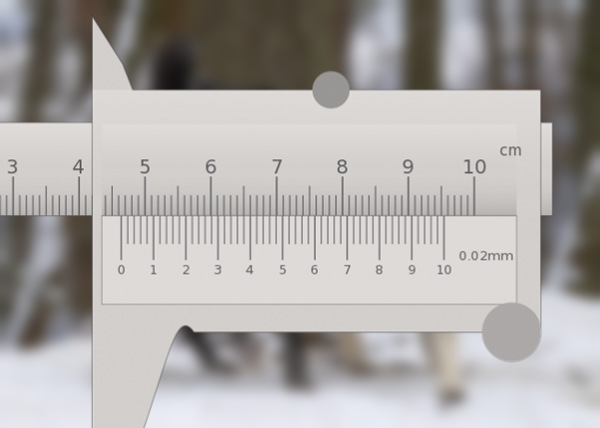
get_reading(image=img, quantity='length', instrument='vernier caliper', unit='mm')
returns 46.4 mm
